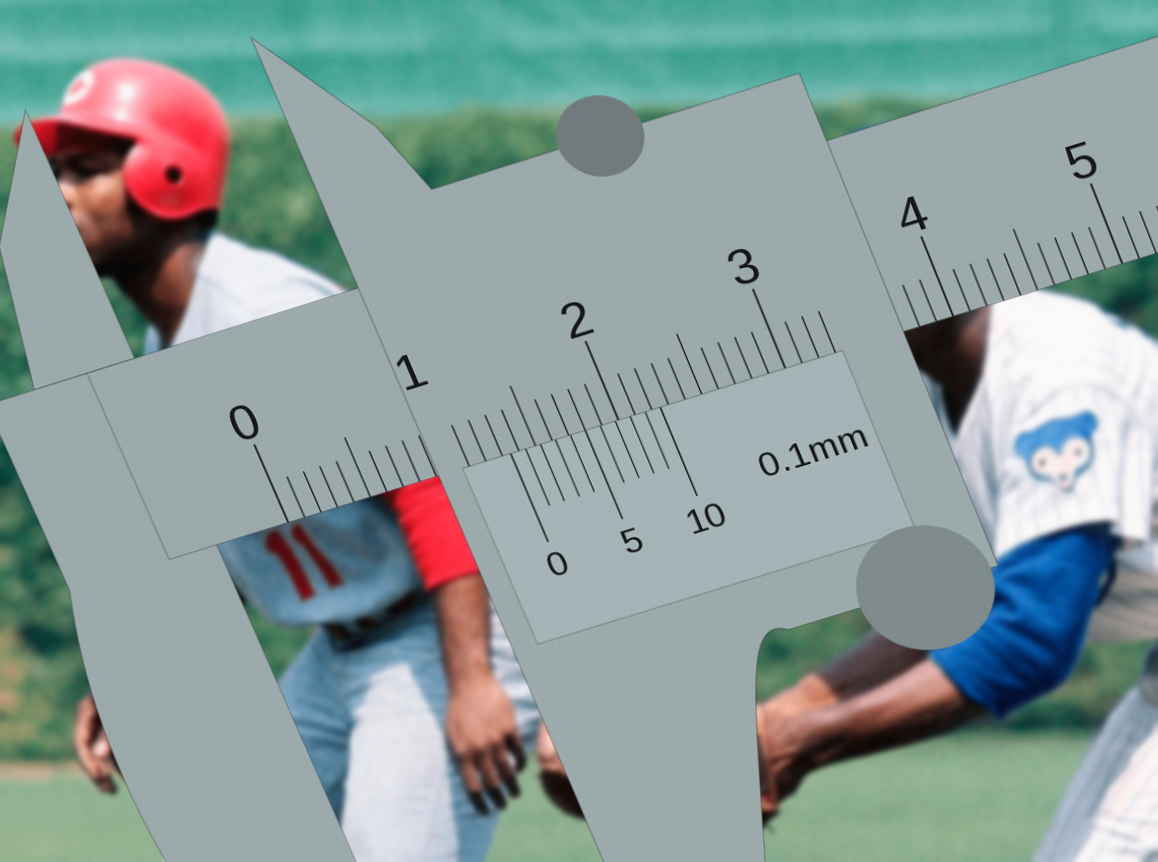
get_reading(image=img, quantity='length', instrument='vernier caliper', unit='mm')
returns 13.5 mm
